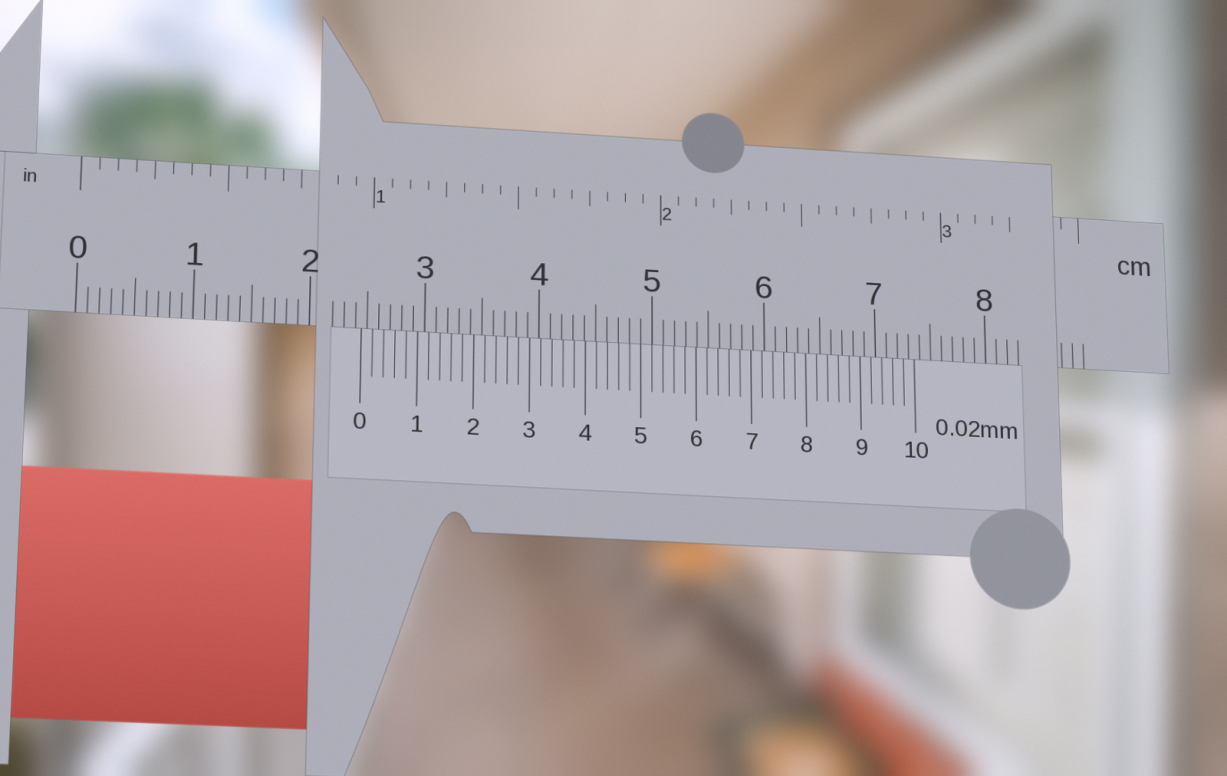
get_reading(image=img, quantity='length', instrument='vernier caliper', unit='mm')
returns 24.5 mm
